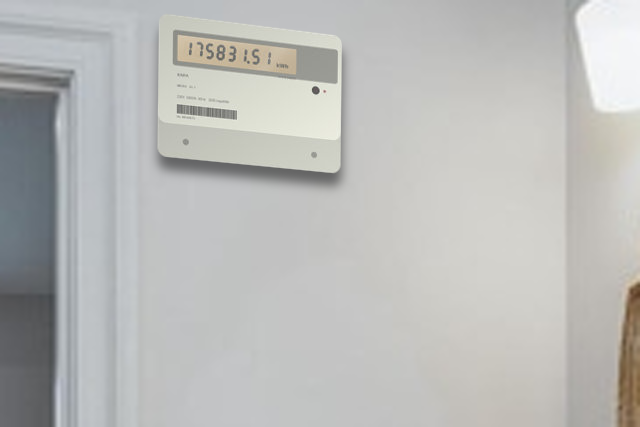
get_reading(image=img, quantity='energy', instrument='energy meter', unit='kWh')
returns 175831.51 kWh
